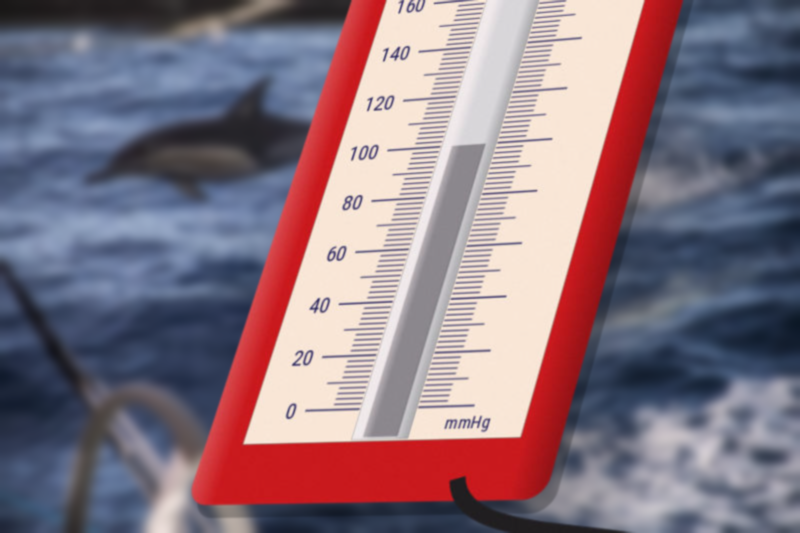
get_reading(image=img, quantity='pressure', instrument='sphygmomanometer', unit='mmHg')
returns 100 mmHg
